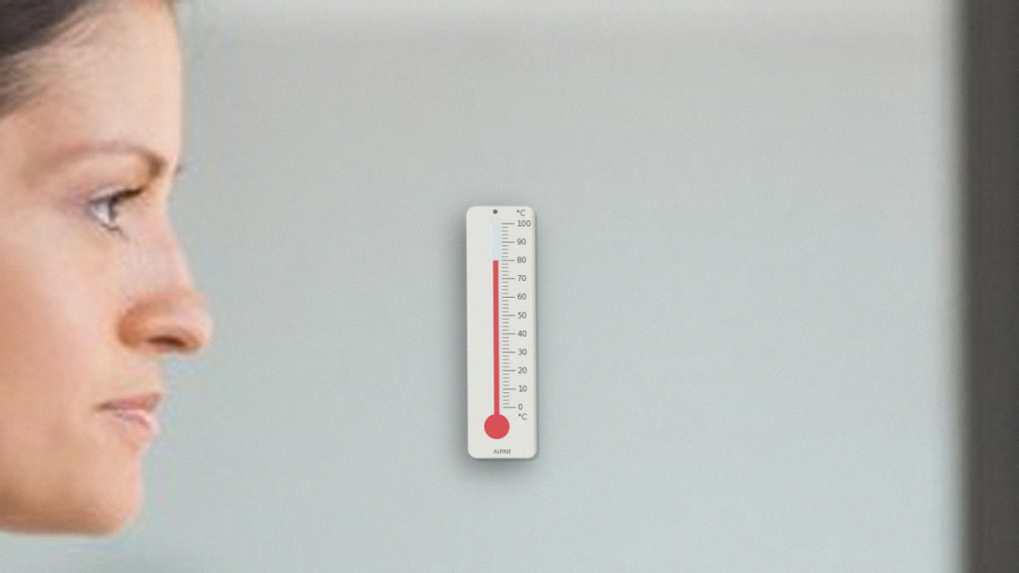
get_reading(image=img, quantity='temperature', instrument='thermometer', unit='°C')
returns 80 °C
